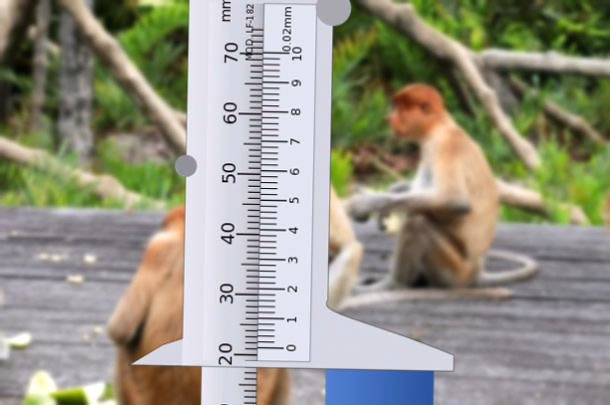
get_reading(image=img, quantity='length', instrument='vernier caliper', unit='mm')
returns 21.2 mm
